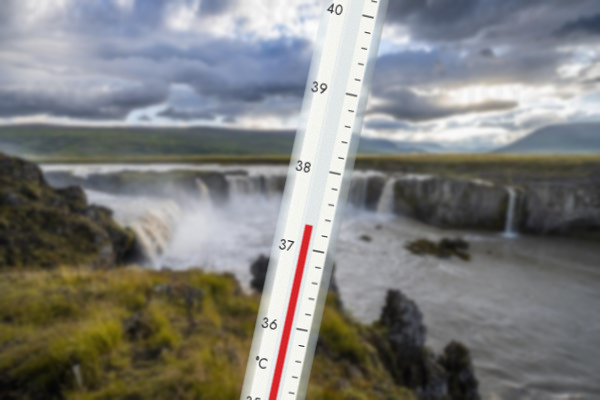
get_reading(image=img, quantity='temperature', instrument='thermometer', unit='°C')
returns 37.3 °C
